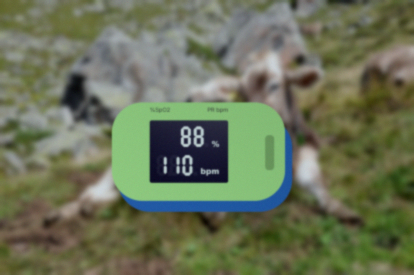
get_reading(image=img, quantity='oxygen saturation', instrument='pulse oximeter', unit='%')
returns 88 %
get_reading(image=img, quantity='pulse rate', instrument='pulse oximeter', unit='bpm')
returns 110 bpm
